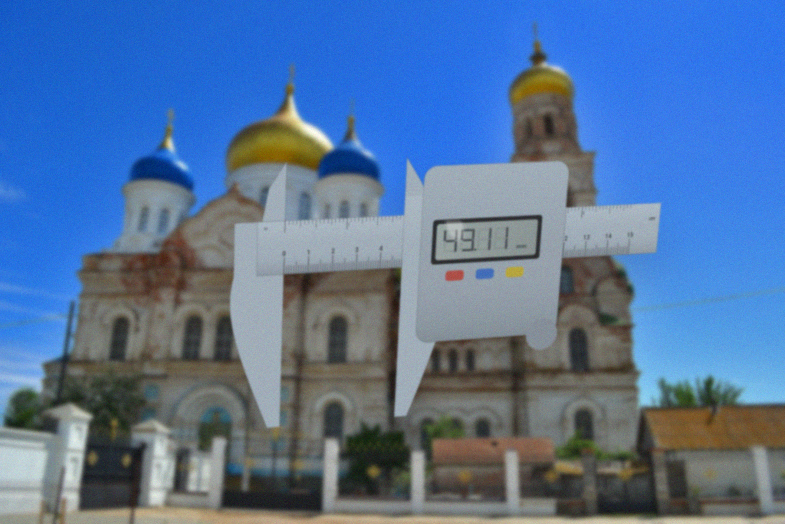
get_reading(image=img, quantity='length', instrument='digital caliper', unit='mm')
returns 49.11 mm
